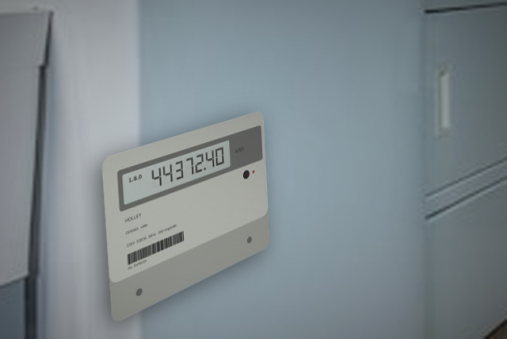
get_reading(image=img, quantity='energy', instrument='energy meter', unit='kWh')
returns 44372.40 kWh
